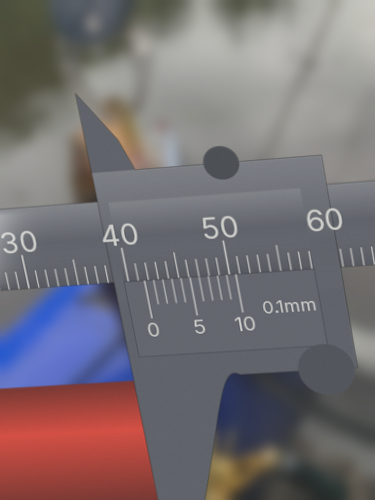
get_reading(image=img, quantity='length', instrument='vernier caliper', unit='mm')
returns 41.6 mm
